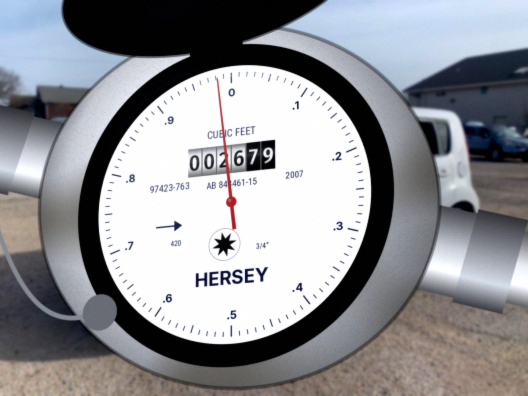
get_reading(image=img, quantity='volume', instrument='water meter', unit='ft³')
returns 2678.98 ft³
